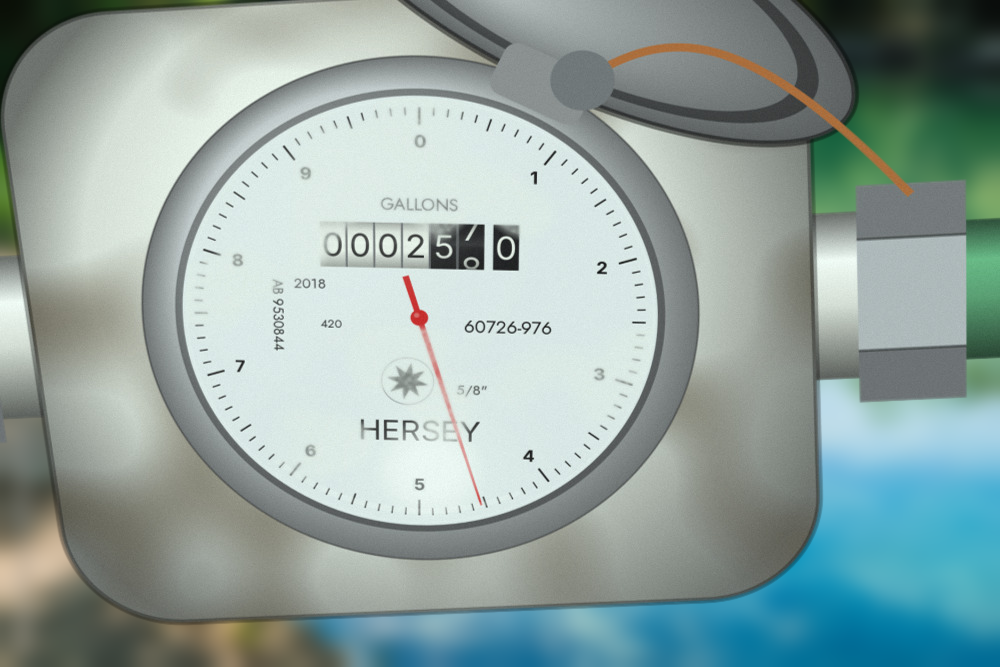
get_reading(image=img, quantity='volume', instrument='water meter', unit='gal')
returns 2574.5 gal
